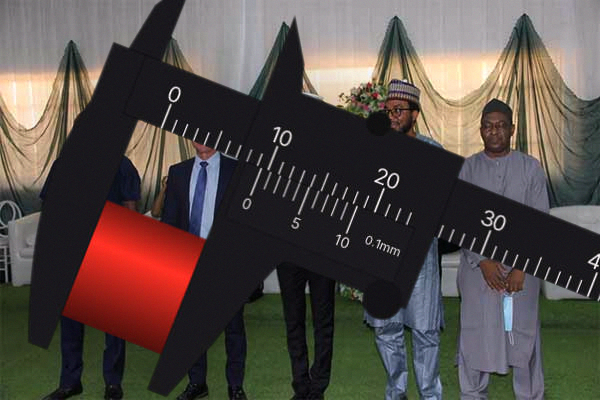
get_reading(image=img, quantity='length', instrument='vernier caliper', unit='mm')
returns 9.4 mm
